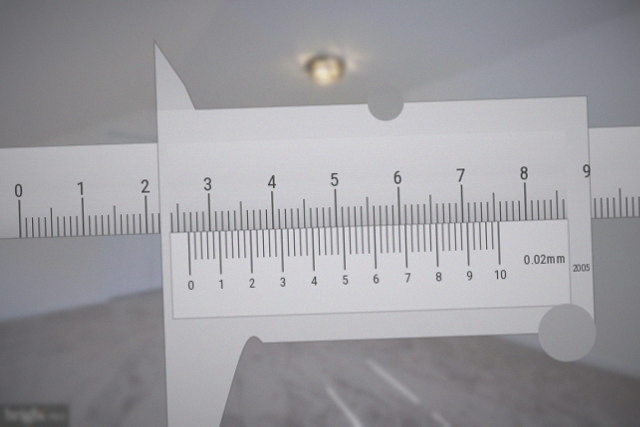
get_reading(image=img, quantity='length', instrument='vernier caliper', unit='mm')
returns 26.6 mm
